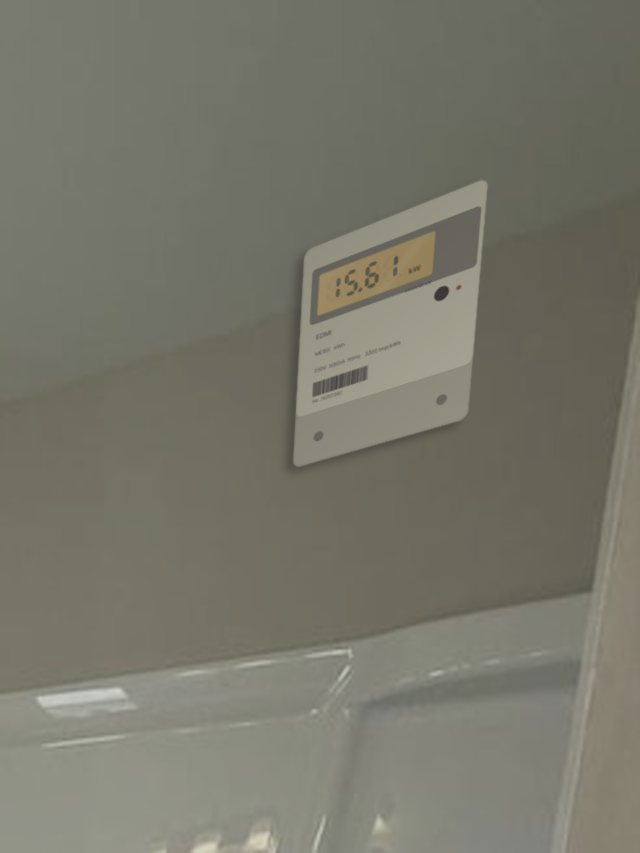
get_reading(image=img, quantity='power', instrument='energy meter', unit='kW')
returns 15.61 kW
